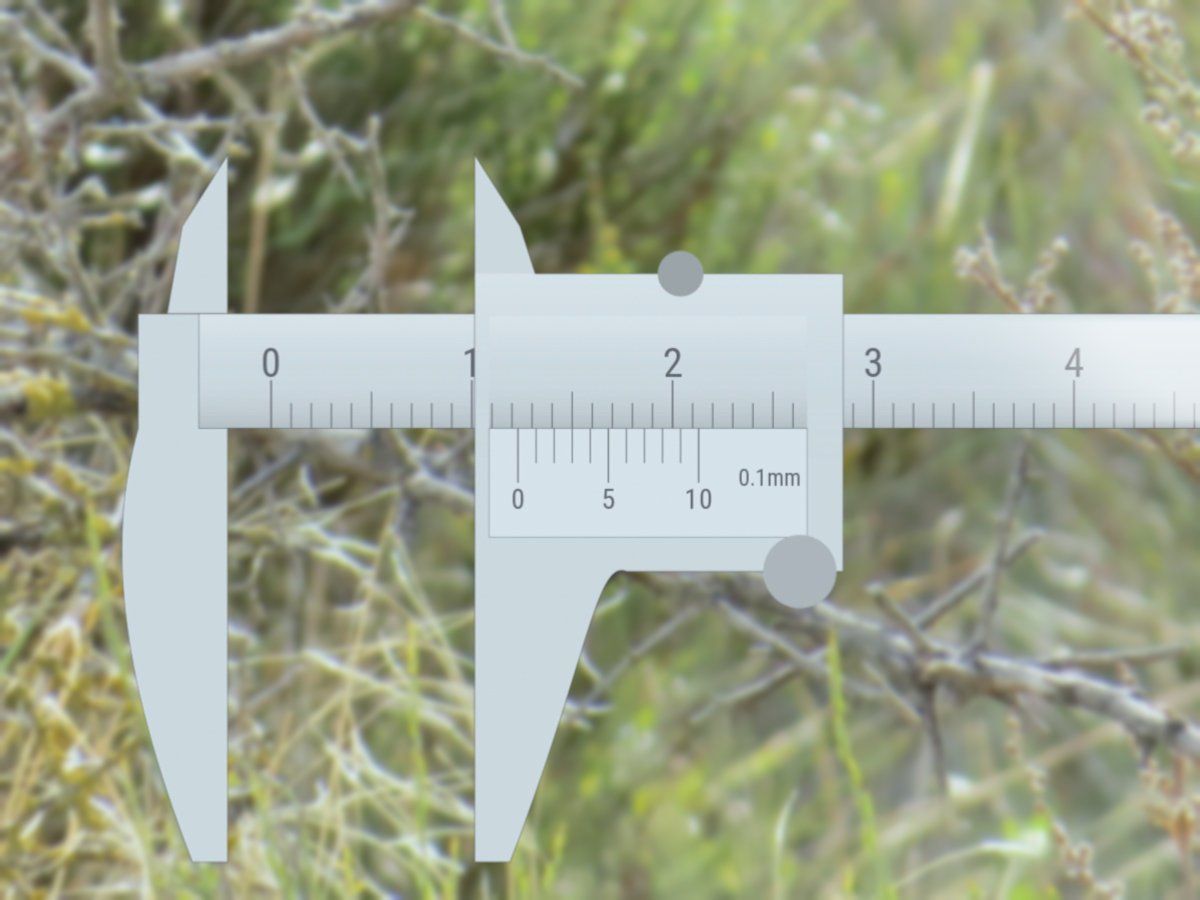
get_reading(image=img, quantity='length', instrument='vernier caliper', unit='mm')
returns 12.3 mm
